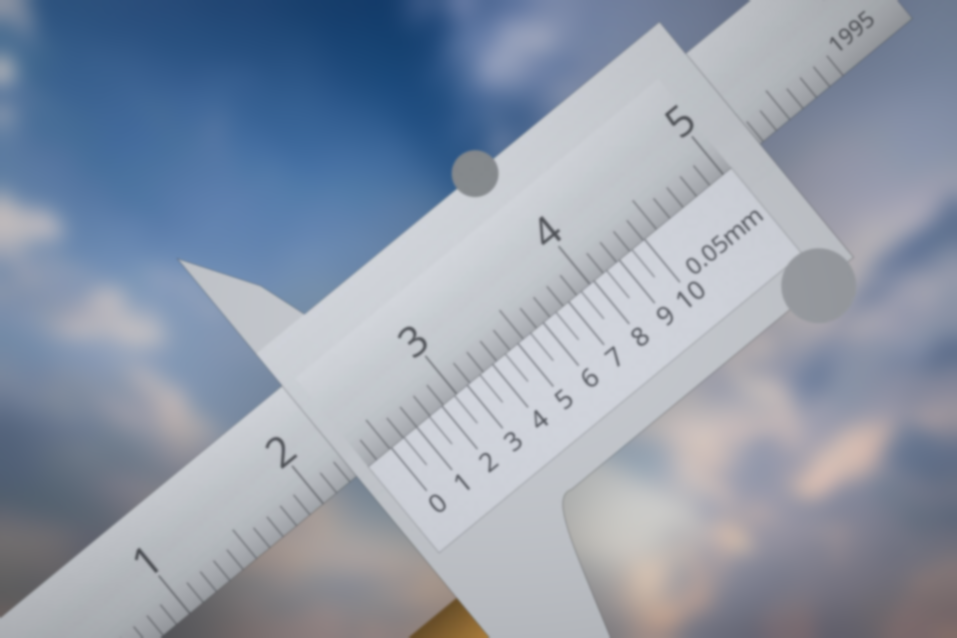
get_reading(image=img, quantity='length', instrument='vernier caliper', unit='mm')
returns 25.1 mm
